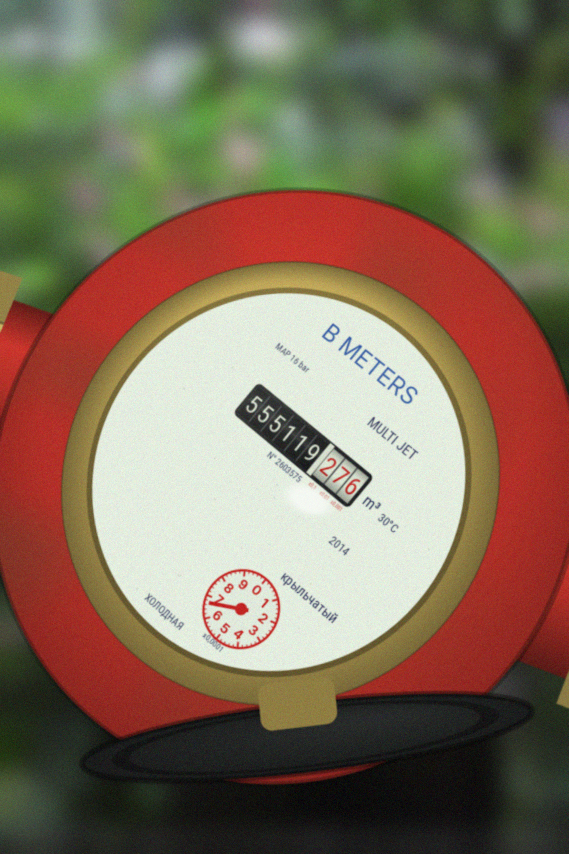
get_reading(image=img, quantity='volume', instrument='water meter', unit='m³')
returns 555119.2766 m³
